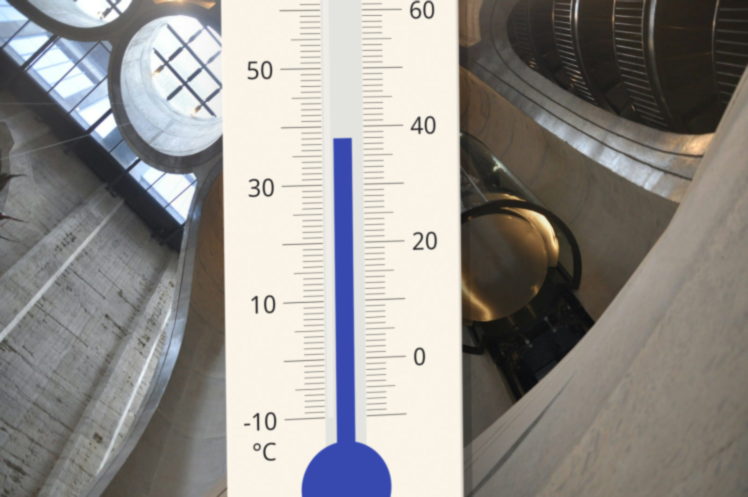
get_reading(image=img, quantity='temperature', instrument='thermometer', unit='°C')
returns 38 °C
